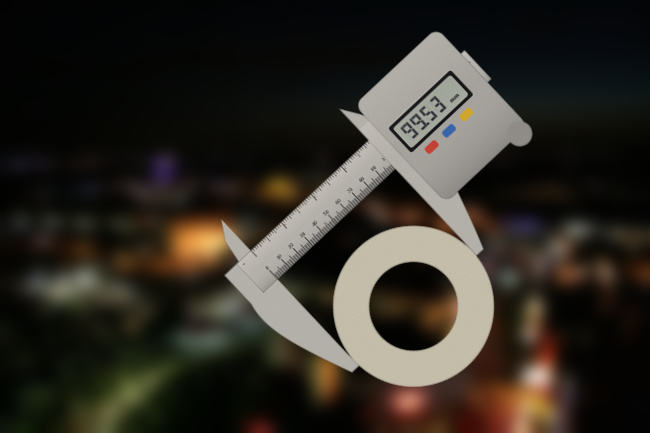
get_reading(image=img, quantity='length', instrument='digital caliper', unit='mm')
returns 99.53 mm
